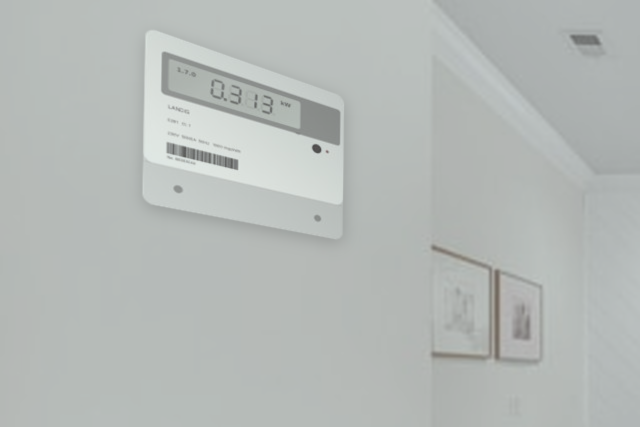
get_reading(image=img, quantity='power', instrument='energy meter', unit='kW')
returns 0.313 kW
